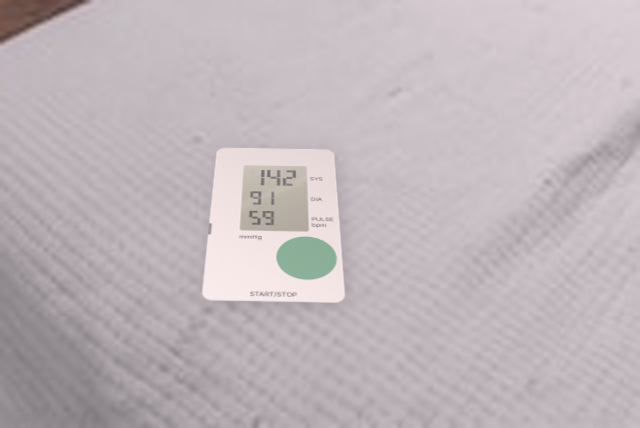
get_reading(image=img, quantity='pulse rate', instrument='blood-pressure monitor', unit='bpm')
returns 59 bpm
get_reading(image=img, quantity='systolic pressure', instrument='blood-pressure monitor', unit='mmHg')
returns 142 mmHg
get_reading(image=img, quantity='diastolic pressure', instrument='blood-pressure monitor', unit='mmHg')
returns 91 mmHg
